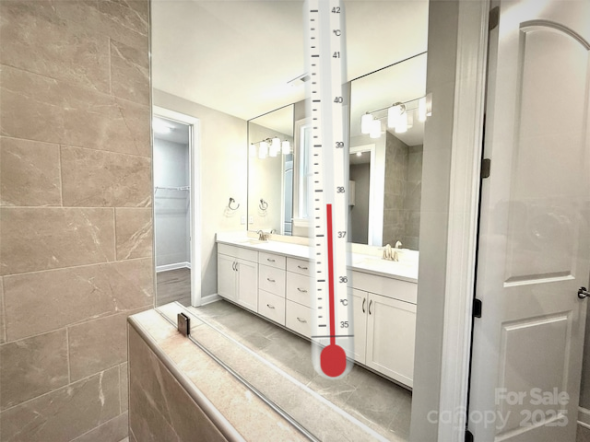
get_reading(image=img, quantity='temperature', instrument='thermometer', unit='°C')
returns 37.7 °C
